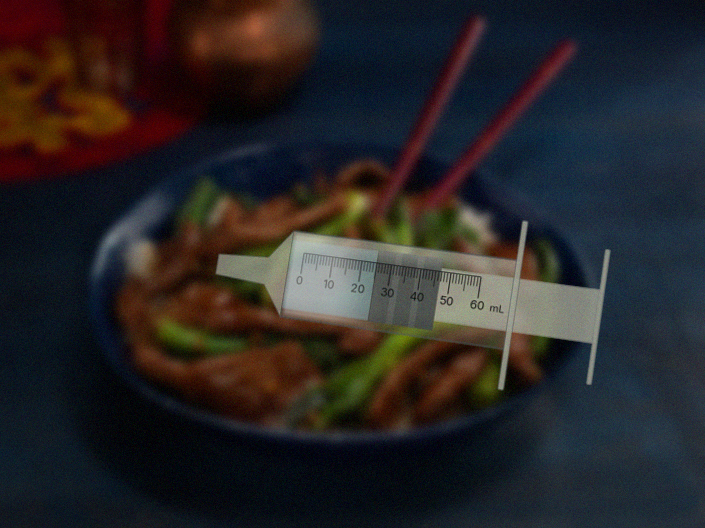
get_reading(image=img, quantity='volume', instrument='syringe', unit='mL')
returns 25 mL
